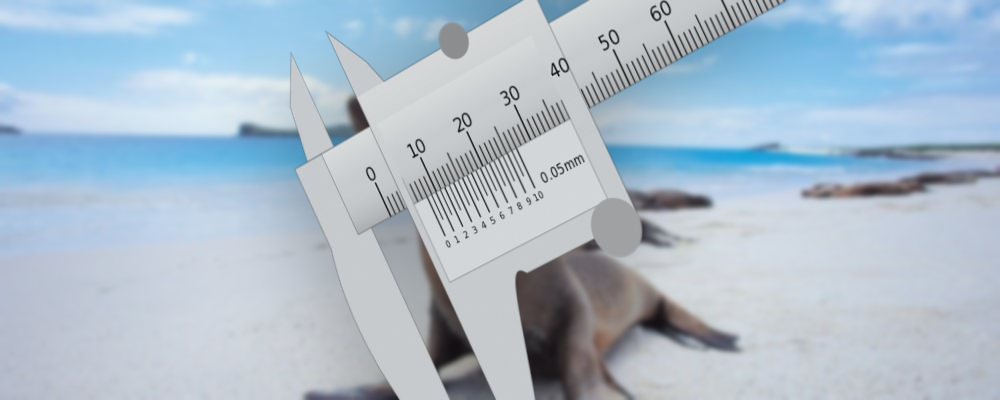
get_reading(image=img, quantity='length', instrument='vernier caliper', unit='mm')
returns 8.0 mm
